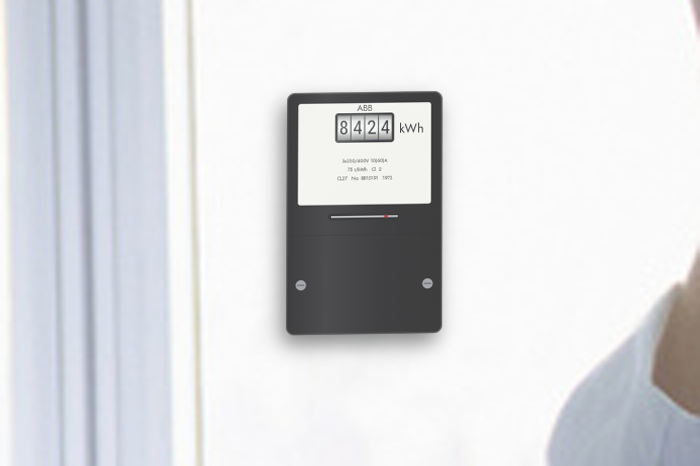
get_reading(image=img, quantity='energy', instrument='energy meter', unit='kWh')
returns 8424 kWh
